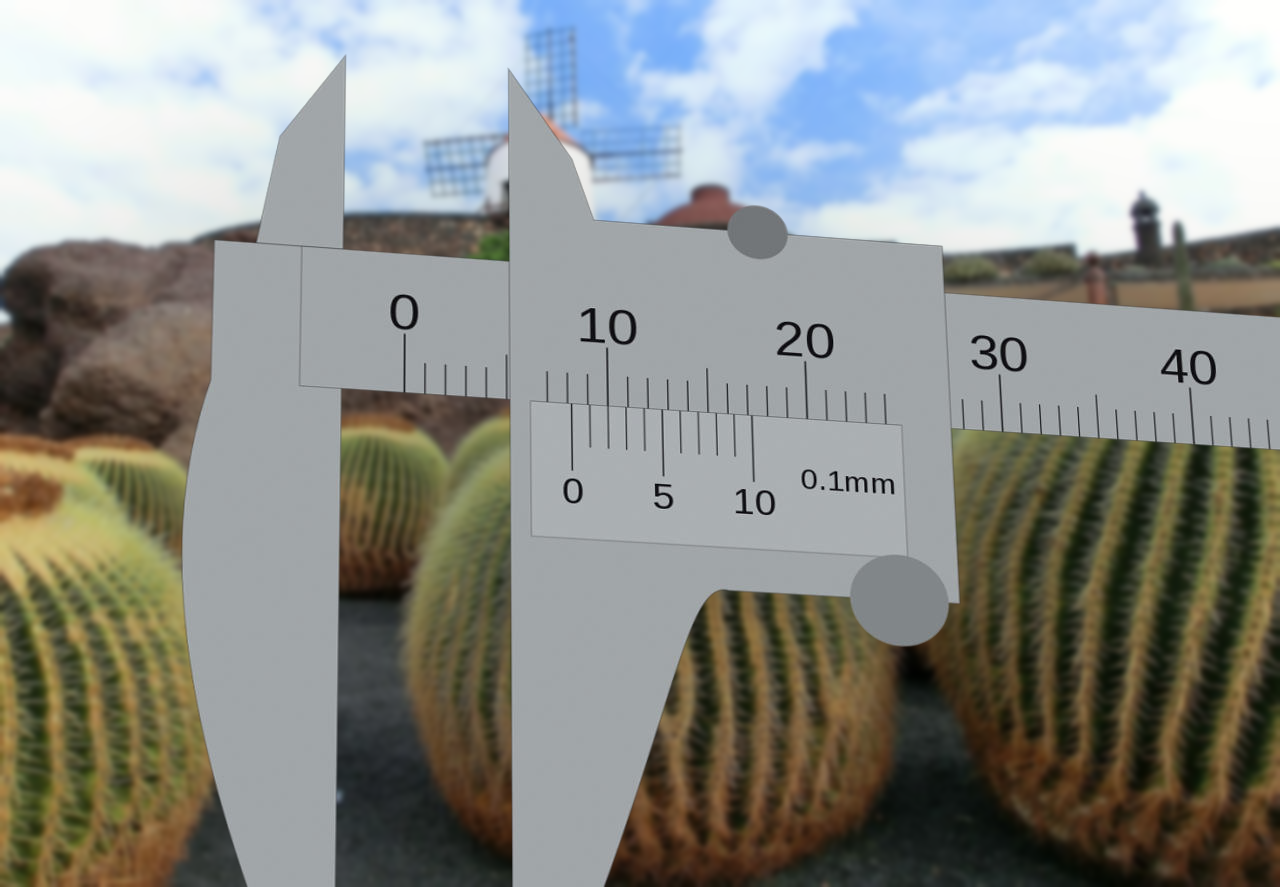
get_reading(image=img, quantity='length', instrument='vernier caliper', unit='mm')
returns 8.2 mm
